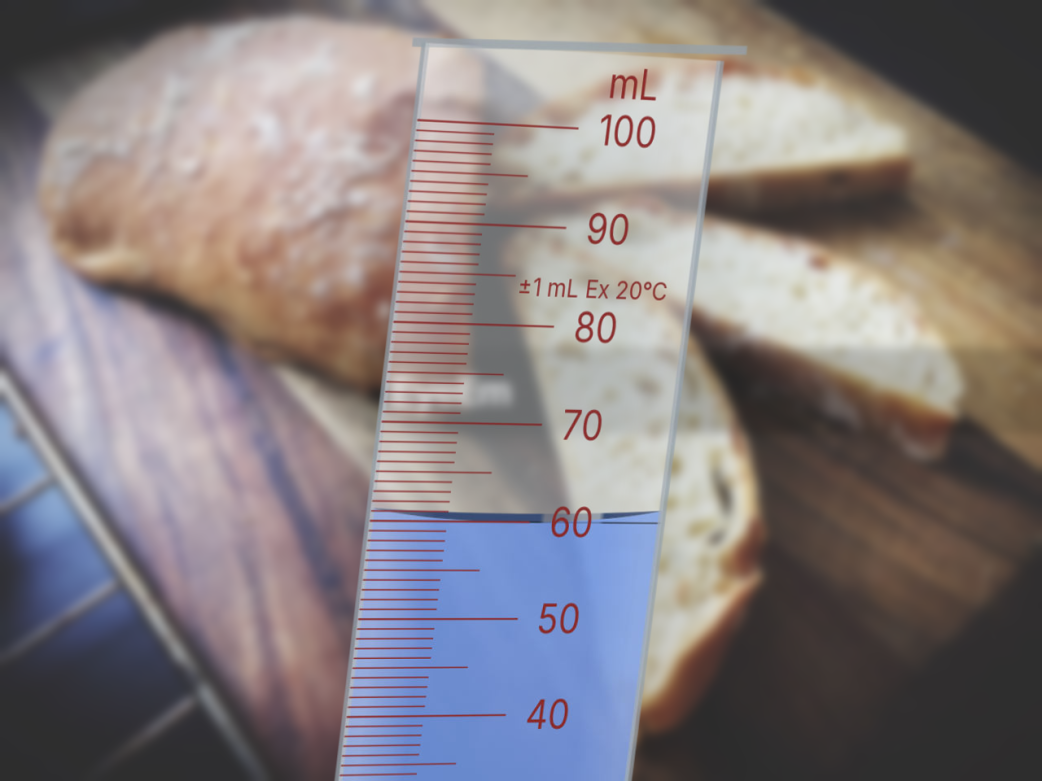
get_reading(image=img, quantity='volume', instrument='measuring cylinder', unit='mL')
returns 60 mL
